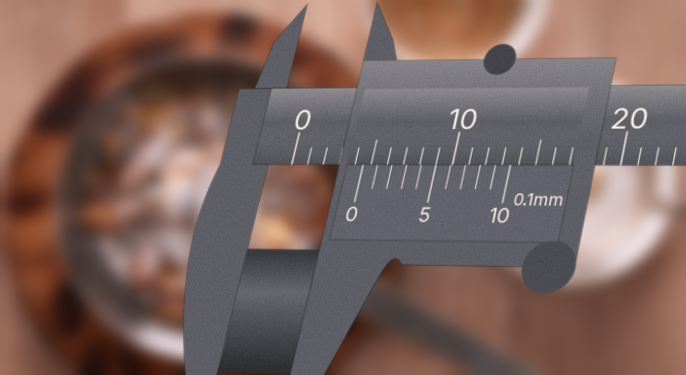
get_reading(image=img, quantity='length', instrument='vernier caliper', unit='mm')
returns 4.5 mm
